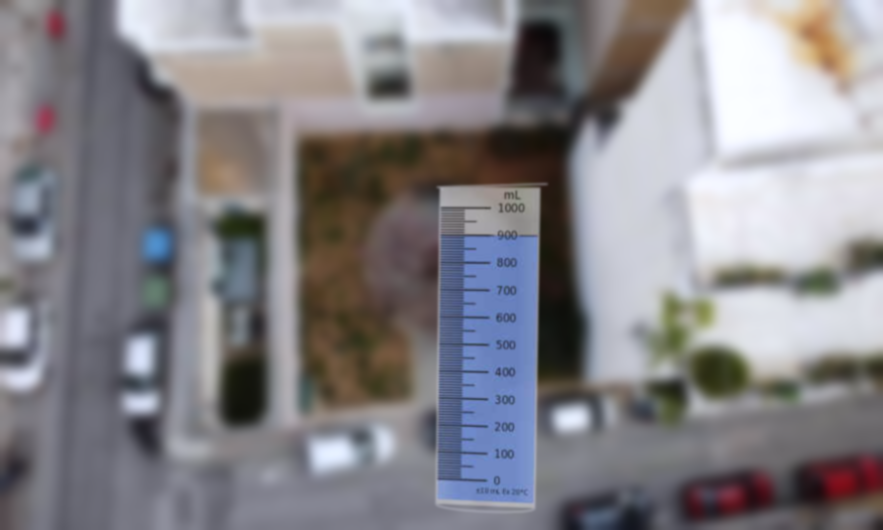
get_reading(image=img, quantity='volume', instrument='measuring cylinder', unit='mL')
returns 900 mL
